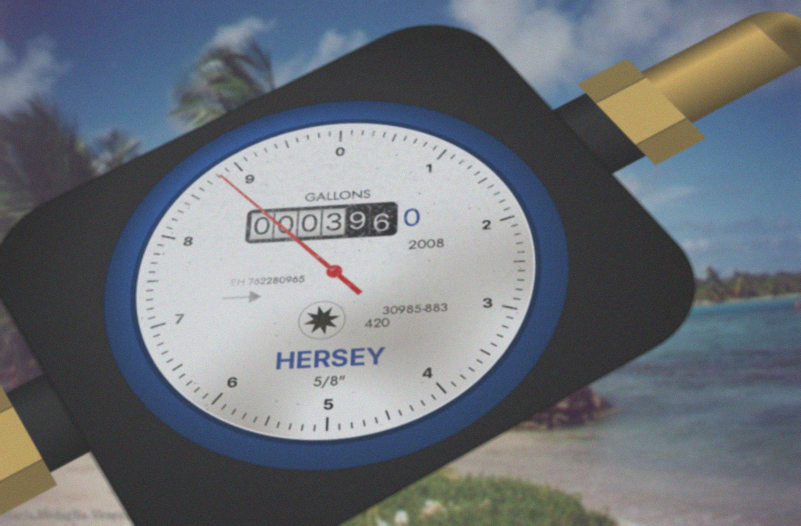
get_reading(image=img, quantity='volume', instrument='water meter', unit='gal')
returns 3958.8 gal
